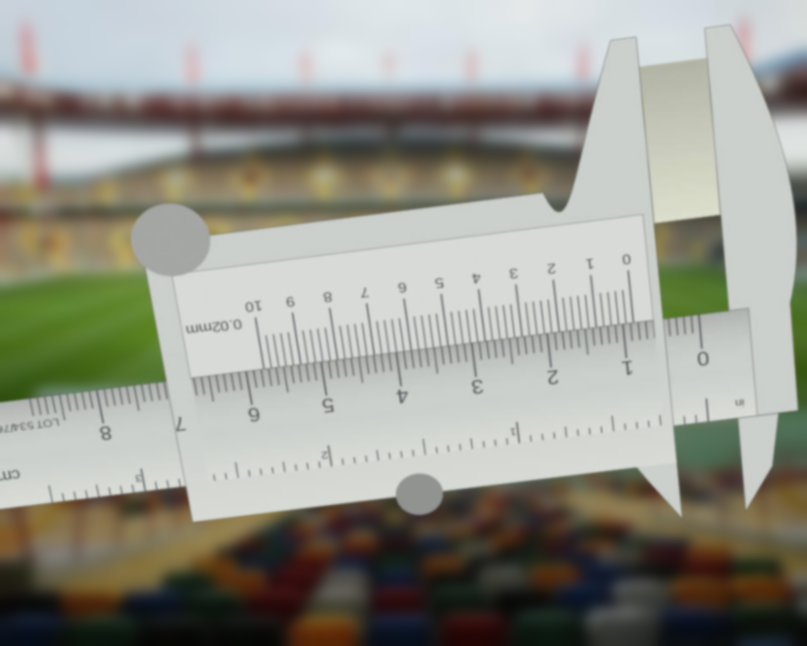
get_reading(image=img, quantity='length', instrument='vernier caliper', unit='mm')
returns 8.6 mm
